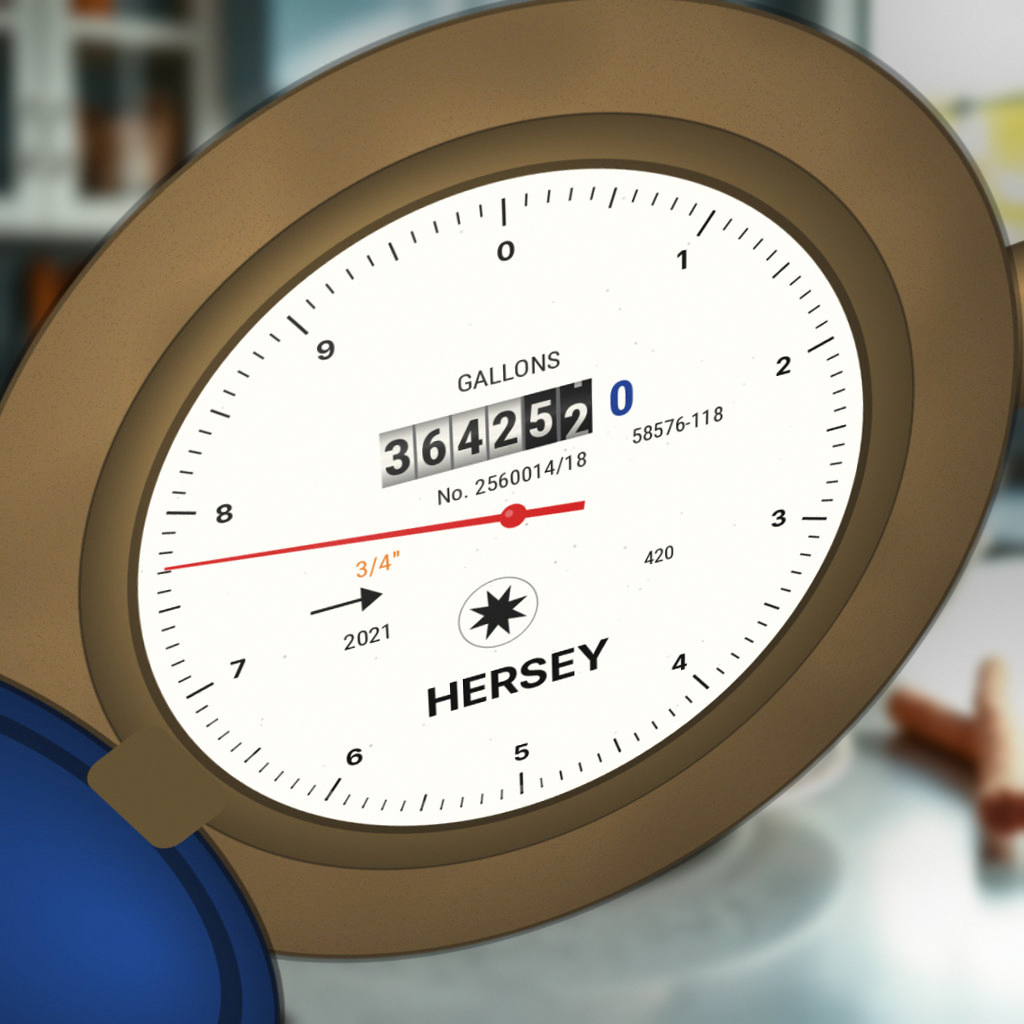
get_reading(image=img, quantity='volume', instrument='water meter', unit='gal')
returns 3642517.7 gal
